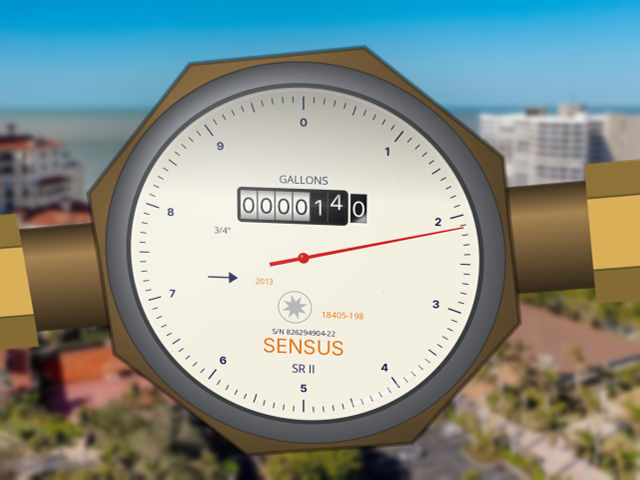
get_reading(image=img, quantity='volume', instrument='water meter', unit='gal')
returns 142.1 gal
